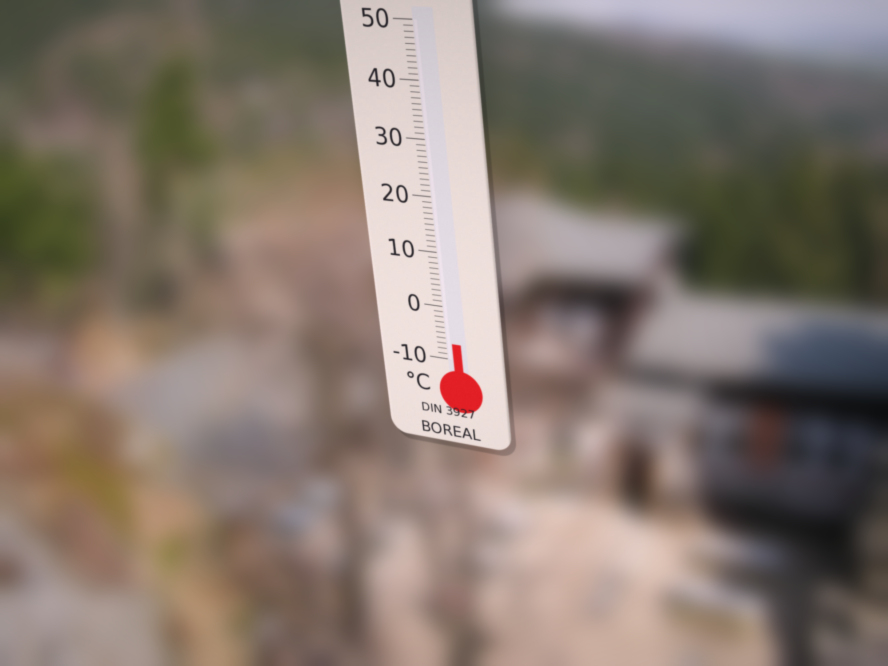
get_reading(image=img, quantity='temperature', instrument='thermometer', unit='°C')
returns -7 °C
